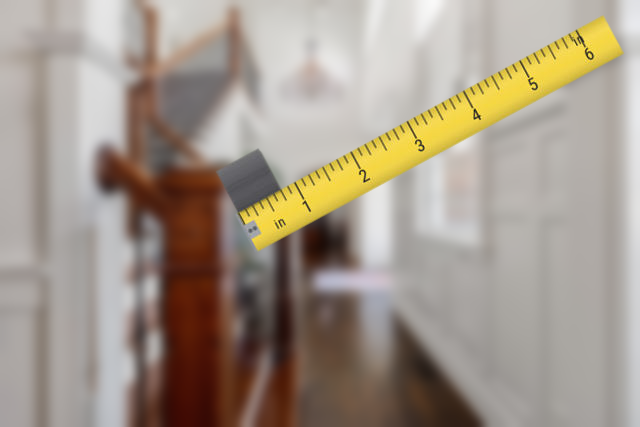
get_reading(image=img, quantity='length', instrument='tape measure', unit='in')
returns 0.75 in
